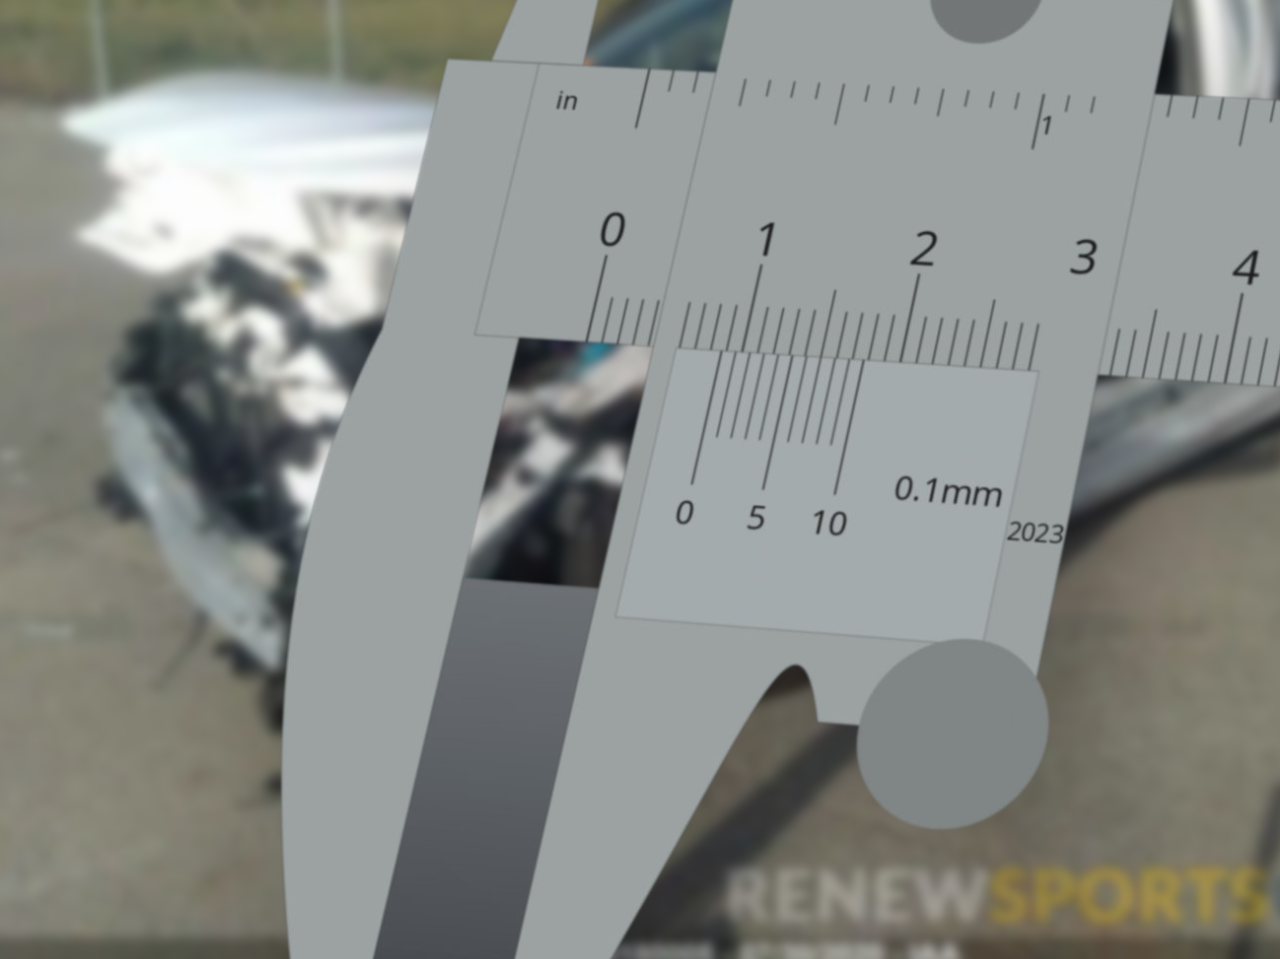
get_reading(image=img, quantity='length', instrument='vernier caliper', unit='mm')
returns 8.7 mm
